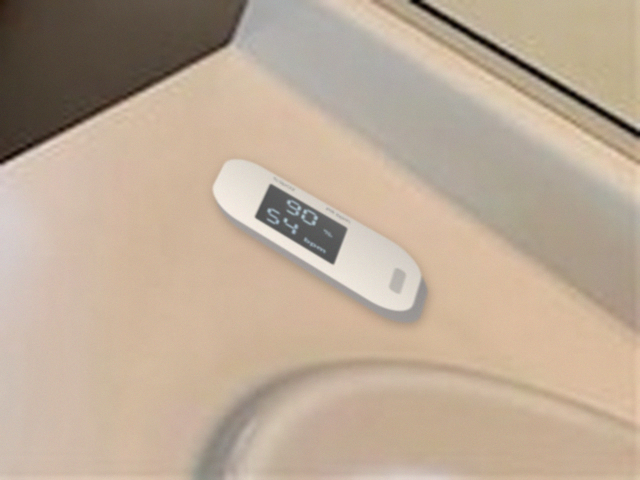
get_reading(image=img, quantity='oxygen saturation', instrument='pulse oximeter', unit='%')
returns 90 %
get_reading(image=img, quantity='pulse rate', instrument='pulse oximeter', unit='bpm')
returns 54 bpm
